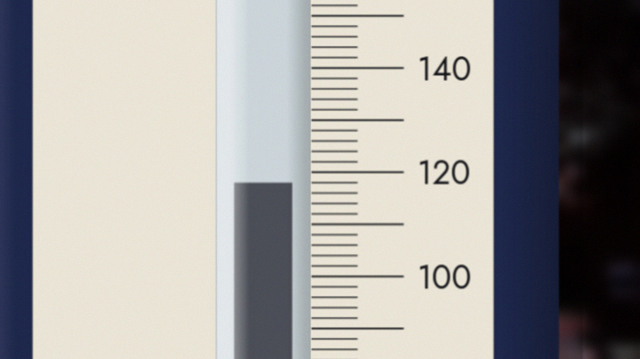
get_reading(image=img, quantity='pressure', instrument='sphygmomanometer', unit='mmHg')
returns 118 mmHg
